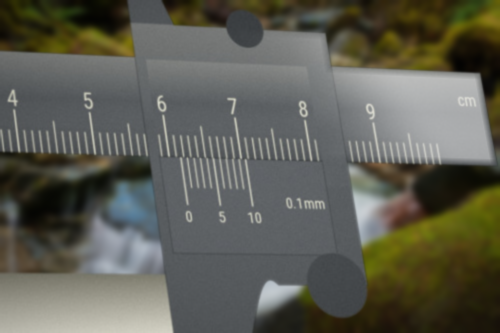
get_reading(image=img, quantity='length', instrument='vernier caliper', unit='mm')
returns 61.6 mm
